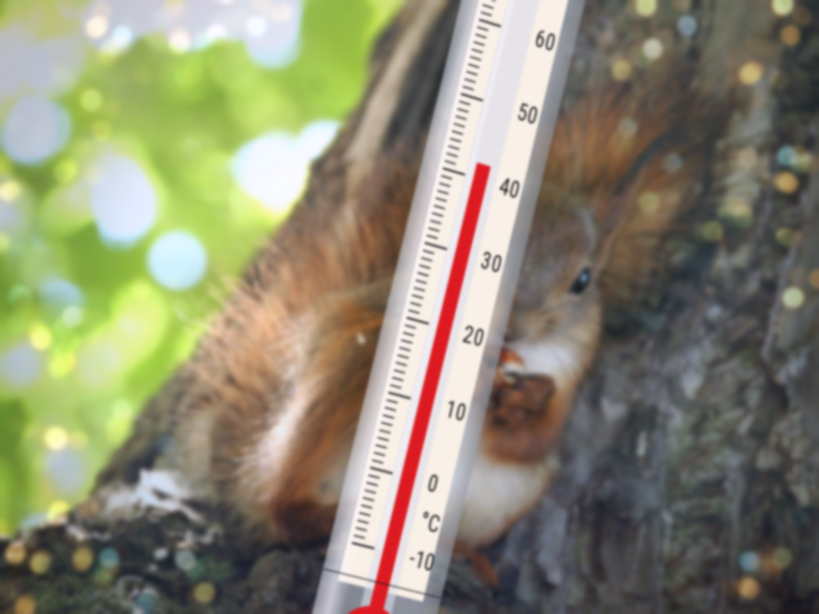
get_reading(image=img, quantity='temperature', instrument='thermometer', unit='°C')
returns 42 °C
